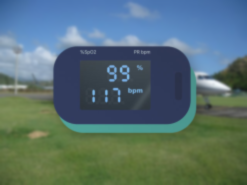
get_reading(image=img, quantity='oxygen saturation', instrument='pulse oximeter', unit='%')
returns 99 %
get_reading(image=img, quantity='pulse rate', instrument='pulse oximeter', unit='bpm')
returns 117 bpm
